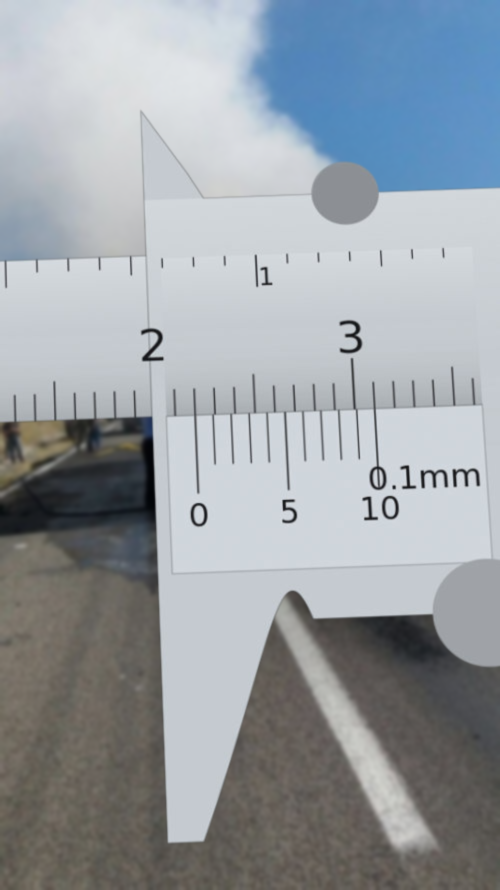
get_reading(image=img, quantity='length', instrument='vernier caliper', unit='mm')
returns 22.0 mm
